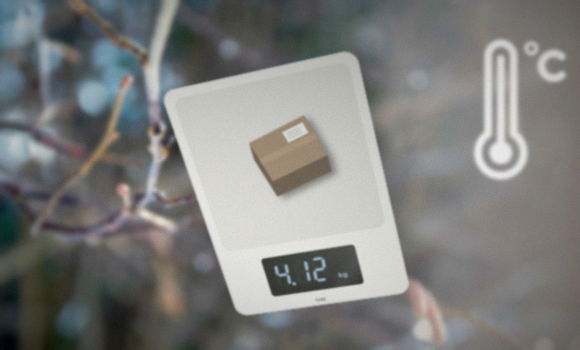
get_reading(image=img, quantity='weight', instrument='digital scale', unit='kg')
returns 4.12 kg
